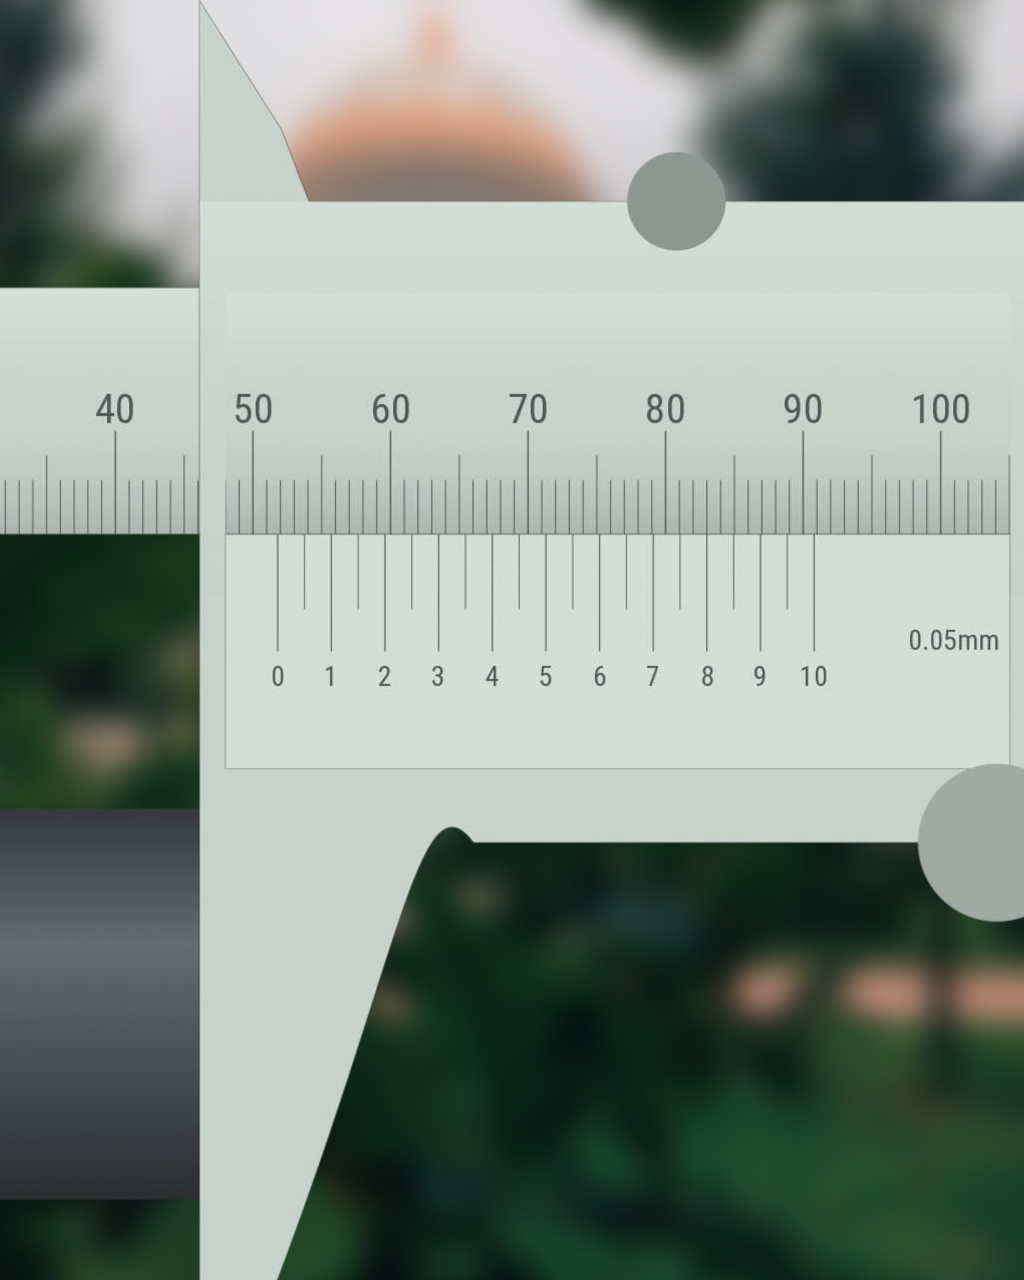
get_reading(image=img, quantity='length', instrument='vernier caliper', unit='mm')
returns 51.8 mm
